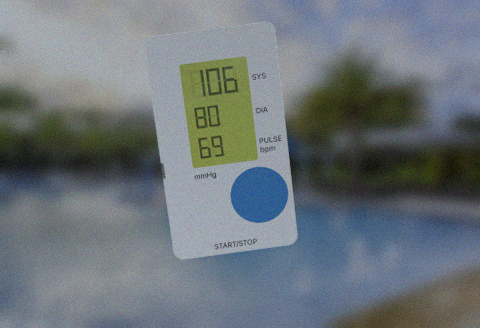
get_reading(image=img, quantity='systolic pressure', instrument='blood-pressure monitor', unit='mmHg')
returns 106 mmHg
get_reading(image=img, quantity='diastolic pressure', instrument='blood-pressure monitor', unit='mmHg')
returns 80 mmHg
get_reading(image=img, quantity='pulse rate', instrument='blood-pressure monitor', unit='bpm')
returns 69 bpm
